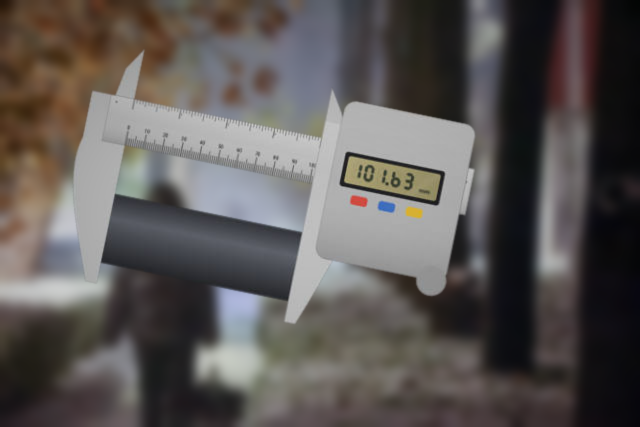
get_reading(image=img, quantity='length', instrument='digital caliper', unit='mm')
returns 101.63 mm
